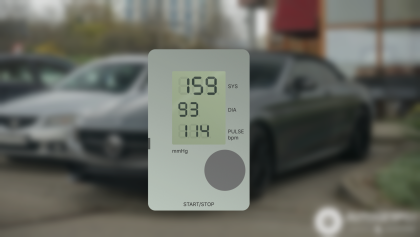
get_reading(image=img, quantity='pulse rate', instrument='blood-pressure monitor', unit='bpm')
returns 114 bpm
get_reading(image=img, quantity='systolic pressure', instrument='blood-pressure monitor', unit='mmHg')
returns 159 mmHg
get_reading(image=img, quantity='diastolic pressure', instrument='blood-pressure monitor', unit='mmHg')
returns 93 mmHg
